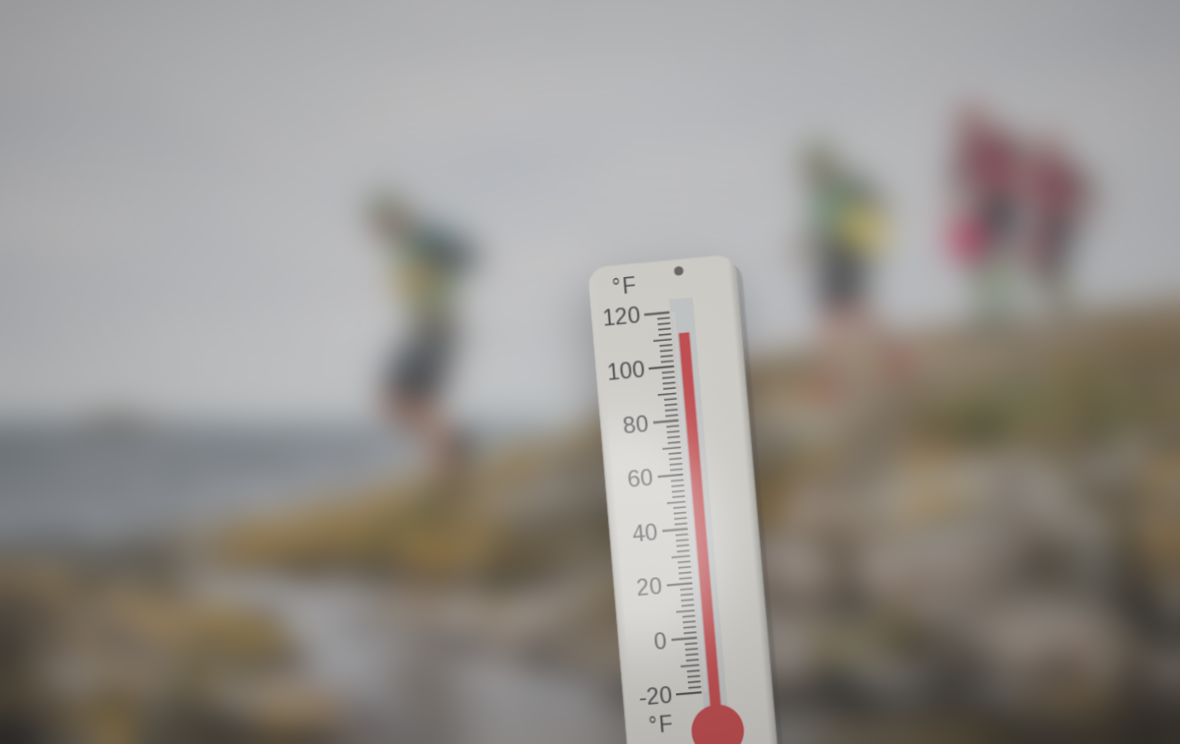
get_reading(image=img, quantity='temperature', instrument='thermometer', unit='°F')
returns 112 °F
